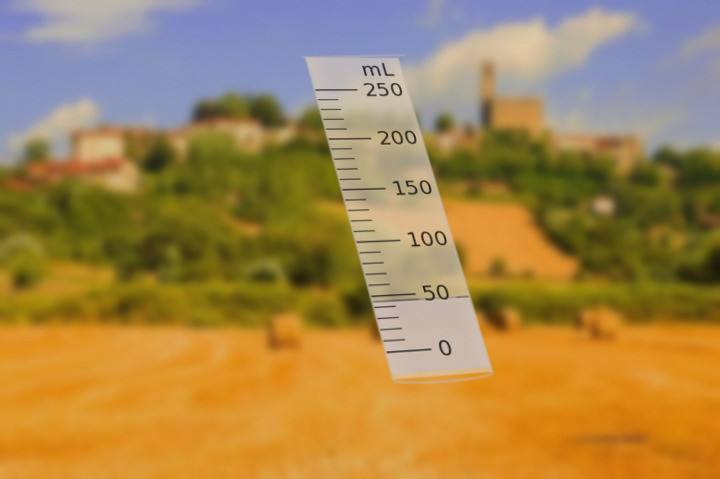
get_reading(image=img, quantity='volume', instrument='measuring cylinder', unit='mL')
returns 45 mL
